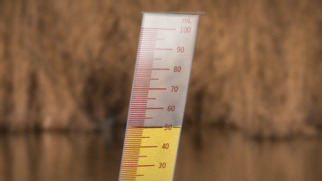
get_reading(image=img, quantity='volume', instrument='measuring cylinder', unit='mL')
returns 50 mL
